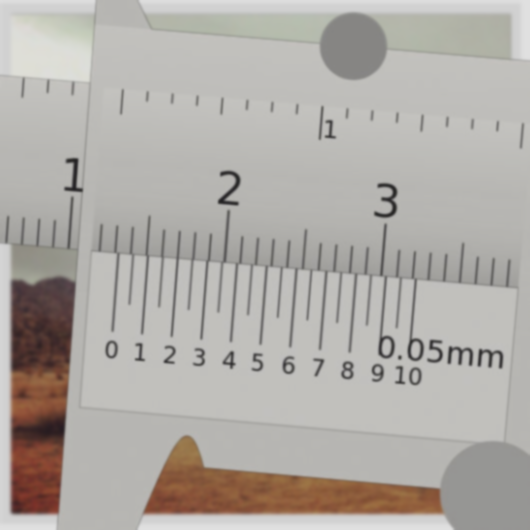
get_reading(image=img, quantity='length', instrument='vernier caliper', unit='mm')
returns 13.2 mm
